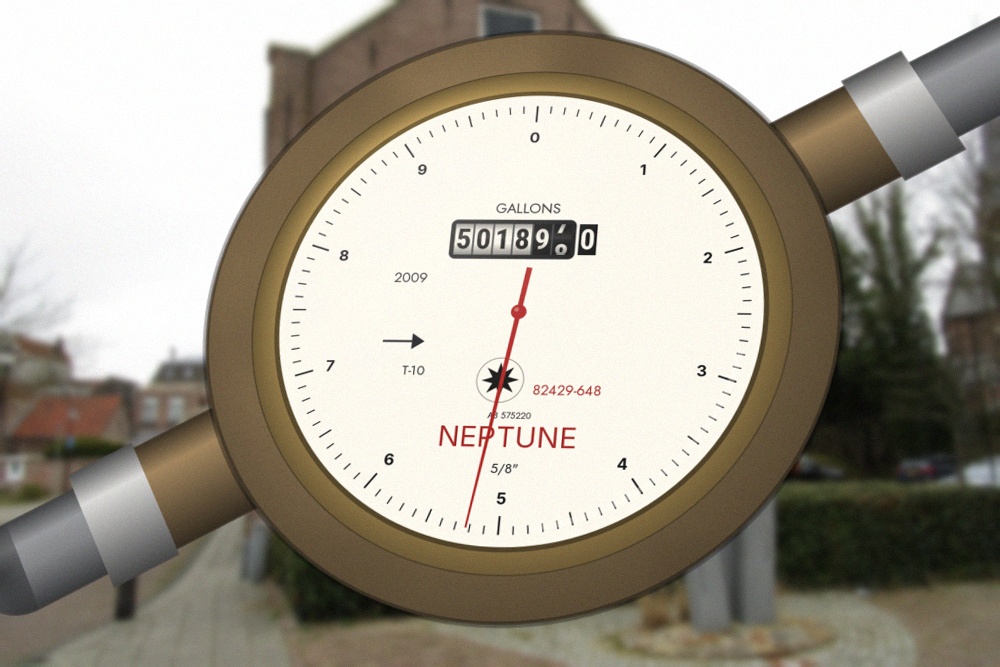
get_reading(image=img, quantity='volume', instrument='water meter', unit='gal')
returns 5018975.2 gal
